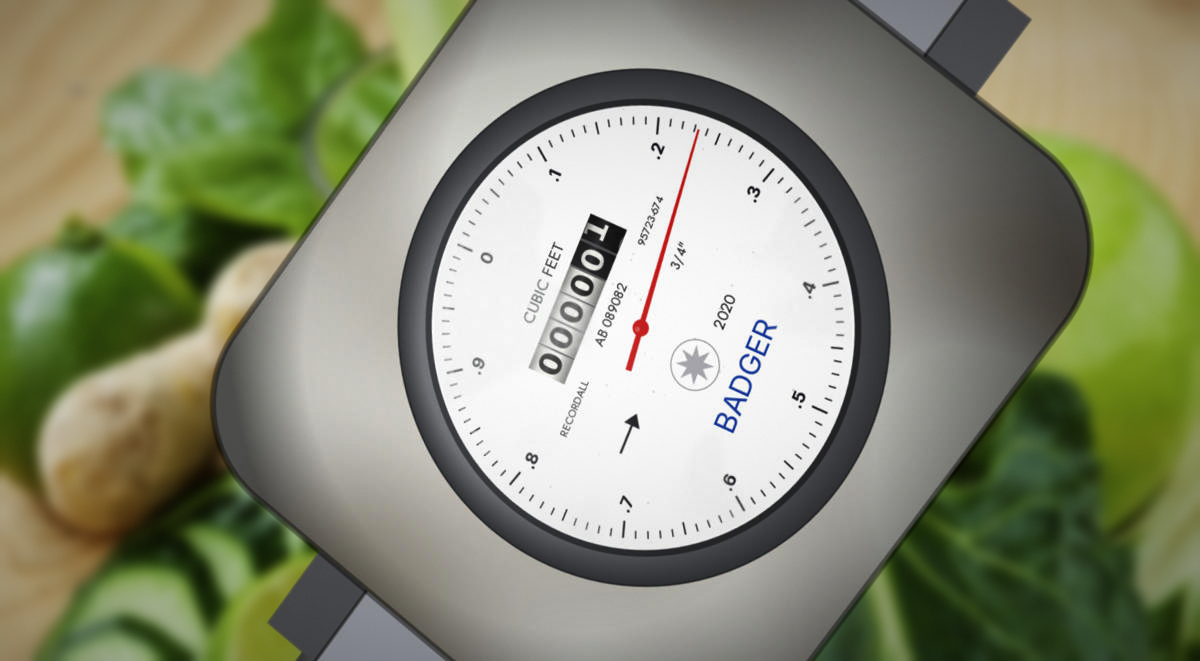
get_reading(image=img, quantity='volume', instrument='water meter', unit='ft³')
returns 1.23 ft³
